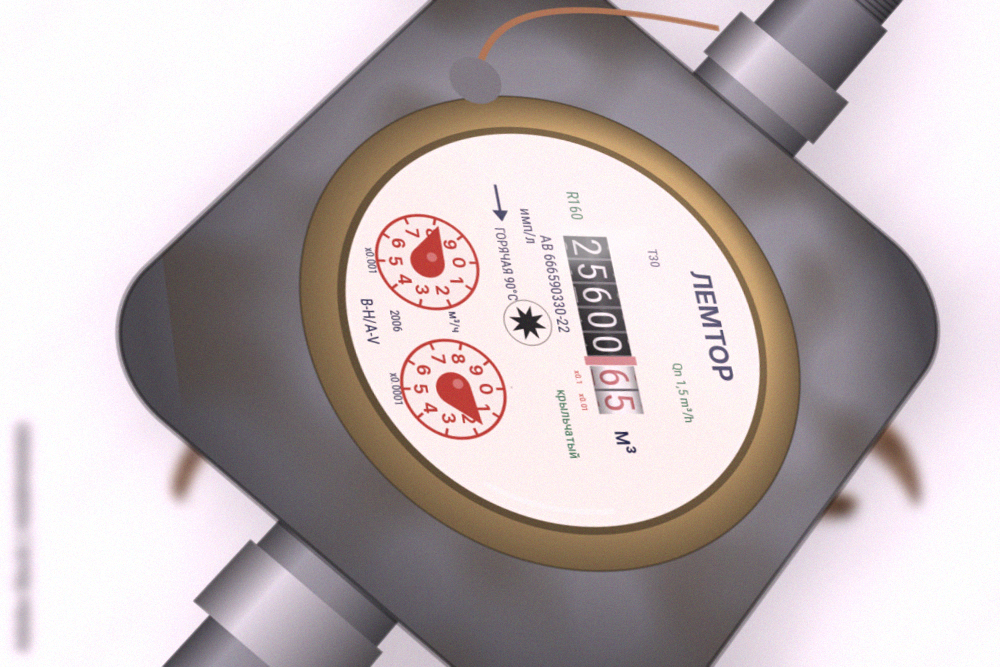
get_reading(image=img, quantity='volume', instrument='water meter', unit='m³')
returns 25600.6581 m³
